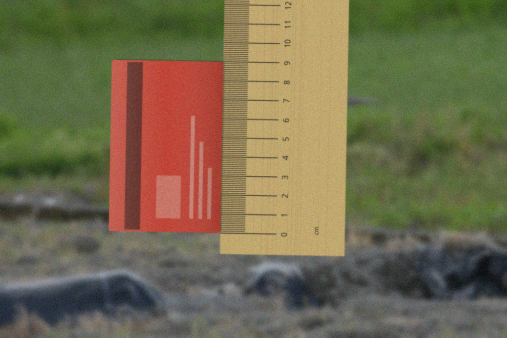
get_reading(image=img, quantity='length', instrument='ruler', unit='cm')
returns 9 cm
